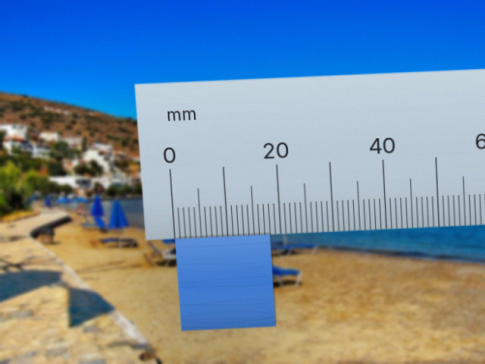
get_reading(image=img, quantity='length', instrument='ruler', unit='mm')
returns 18 mm
